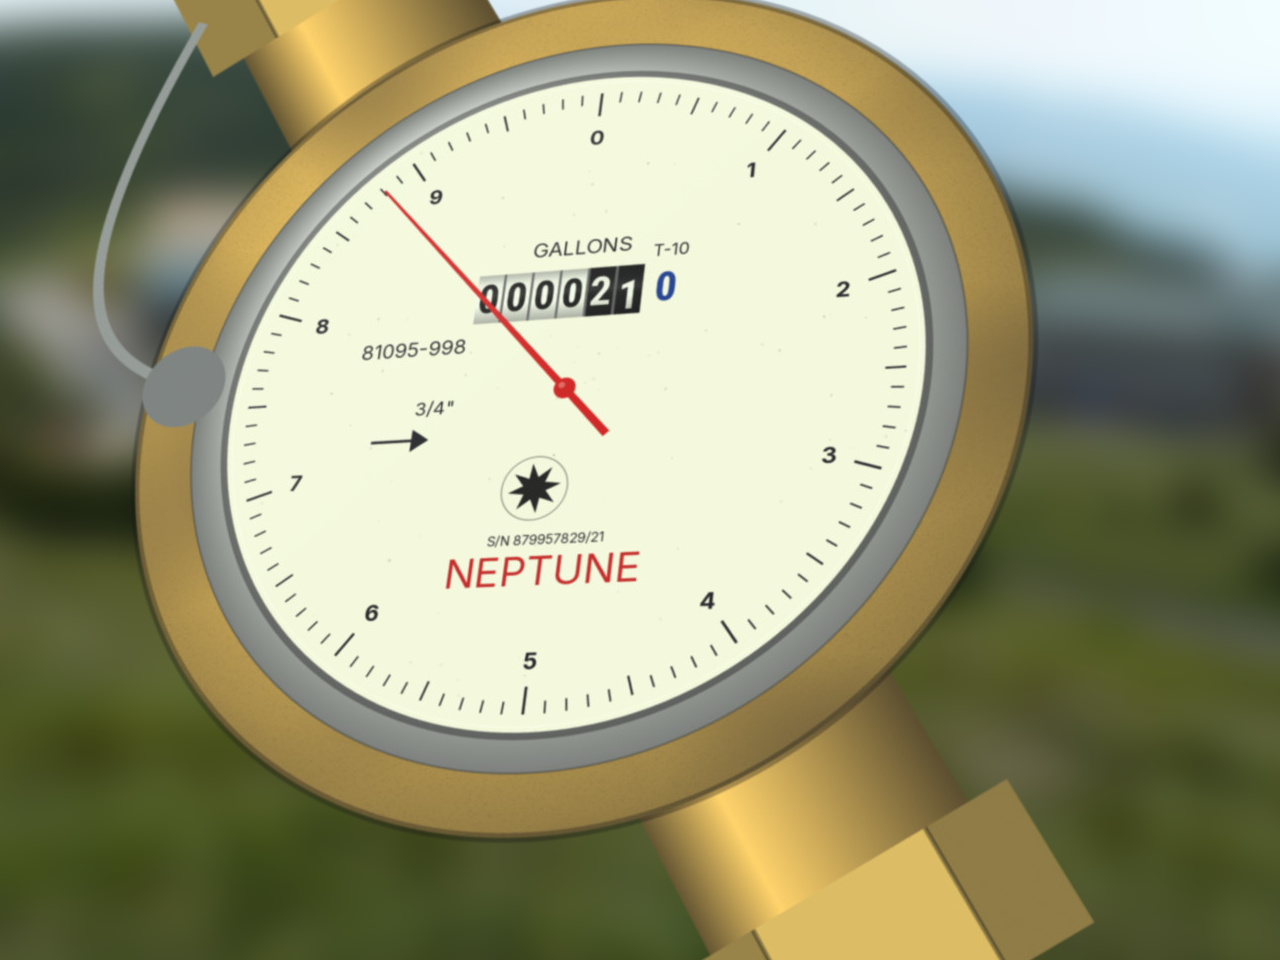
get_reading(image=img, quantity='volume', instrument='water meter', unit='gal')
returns 208.8 gal
